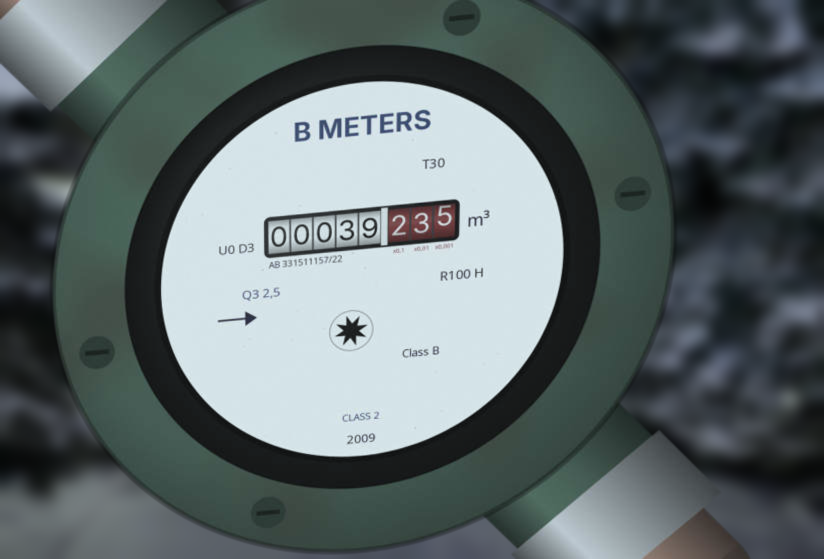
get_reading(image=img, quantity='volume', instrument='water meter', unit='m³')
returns 39.235 m³
